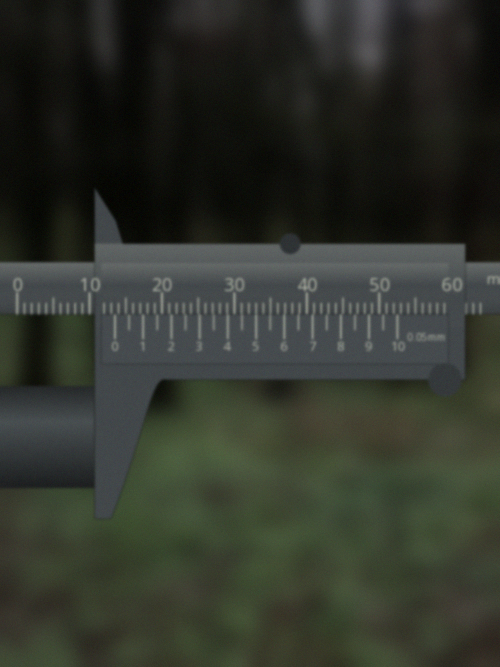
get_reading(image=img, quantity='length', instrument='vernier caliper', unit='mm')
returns 13.5 mm
